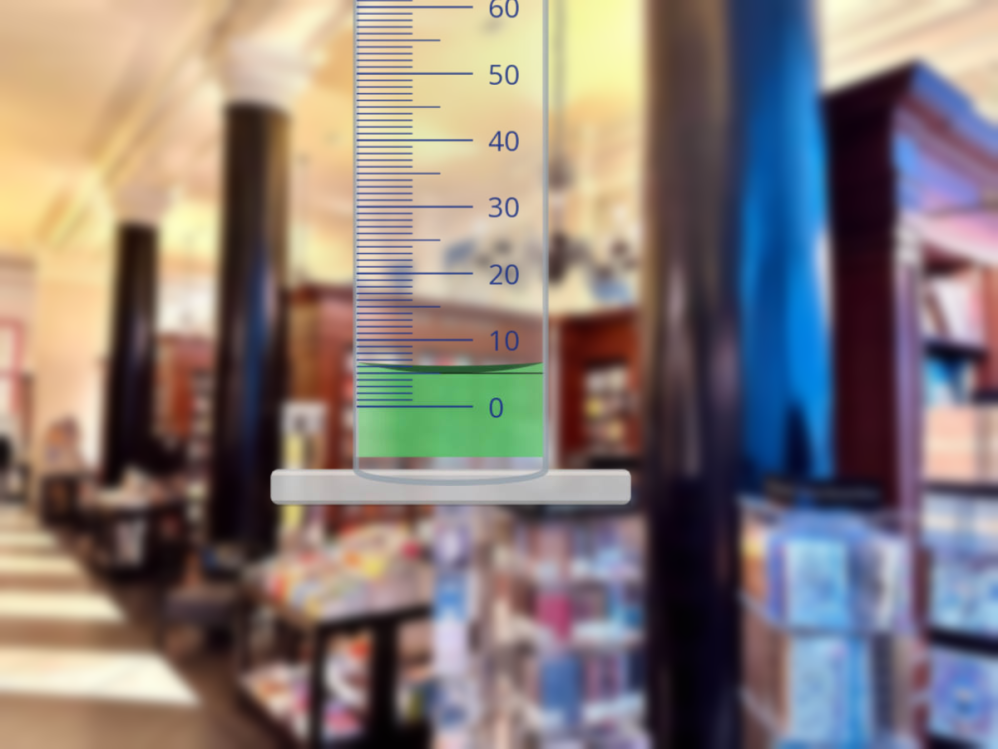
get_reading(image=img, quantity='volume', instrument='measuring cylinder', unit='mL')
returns 5 mL
